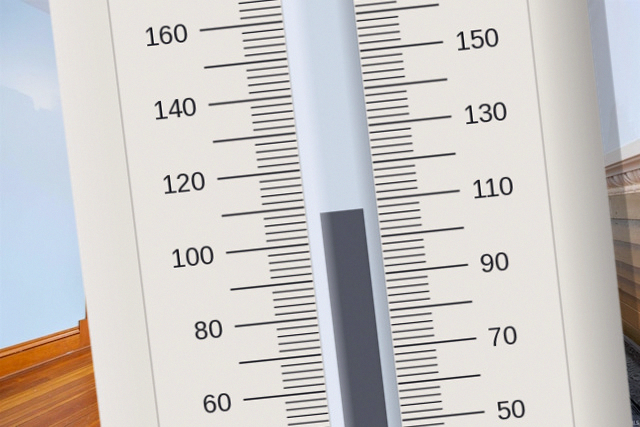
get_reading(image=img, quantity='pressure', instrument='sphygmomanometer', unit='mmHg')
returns 108 mmHg
